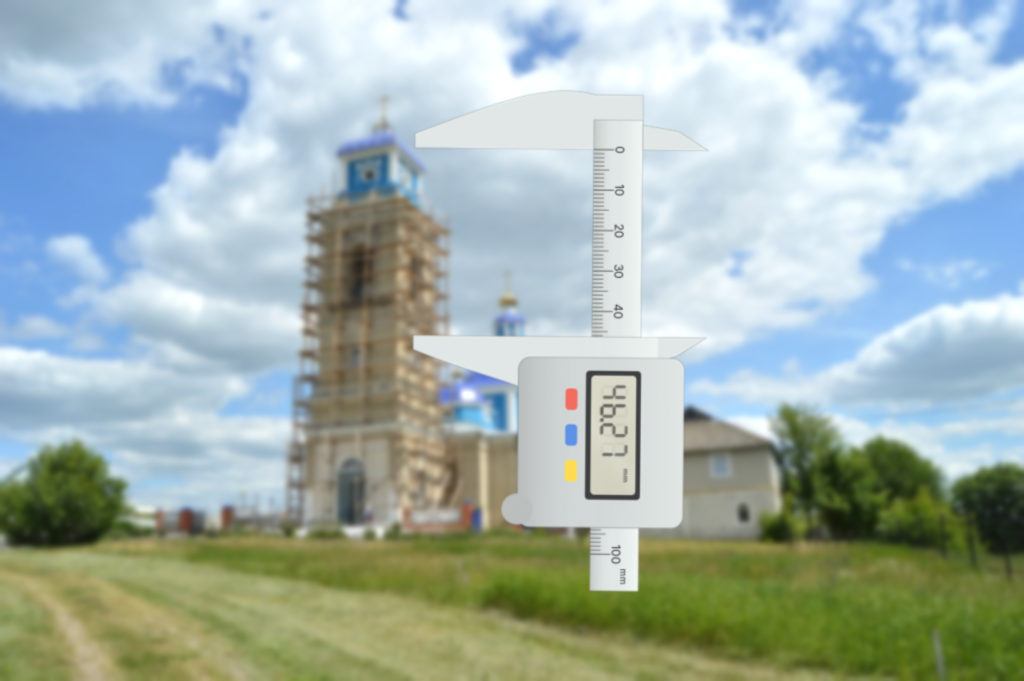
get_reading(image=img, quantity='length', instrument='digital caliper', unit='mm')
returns 46.27 mm
